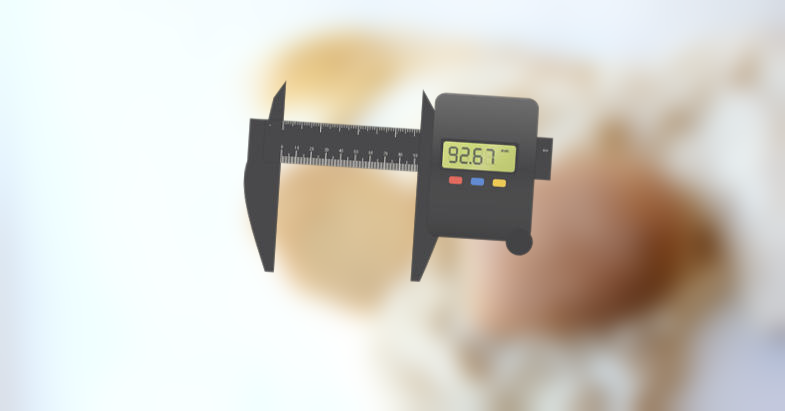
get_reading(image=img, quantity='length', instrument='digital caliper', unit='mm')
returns 92.67 mm
